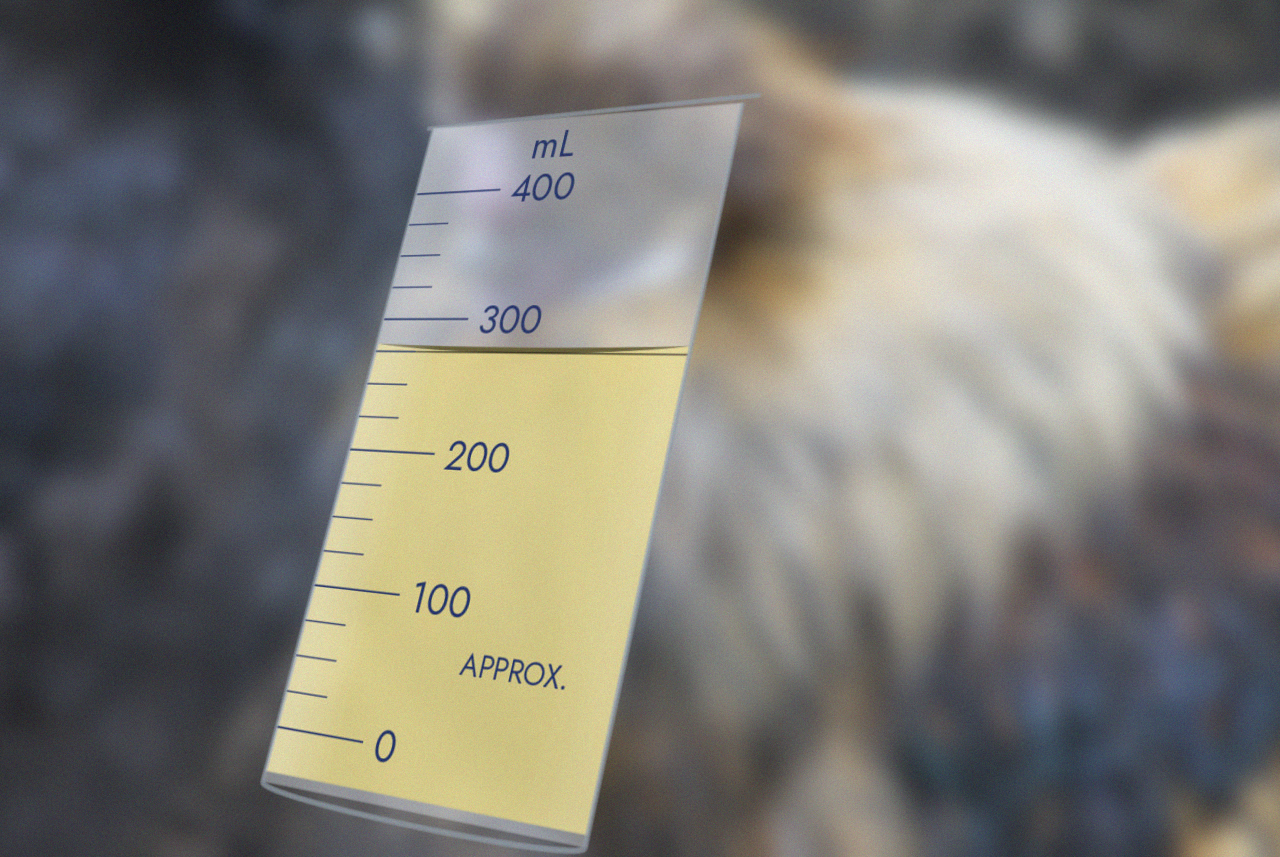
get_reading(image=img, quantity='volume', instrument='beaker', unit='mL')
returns 275 mL
